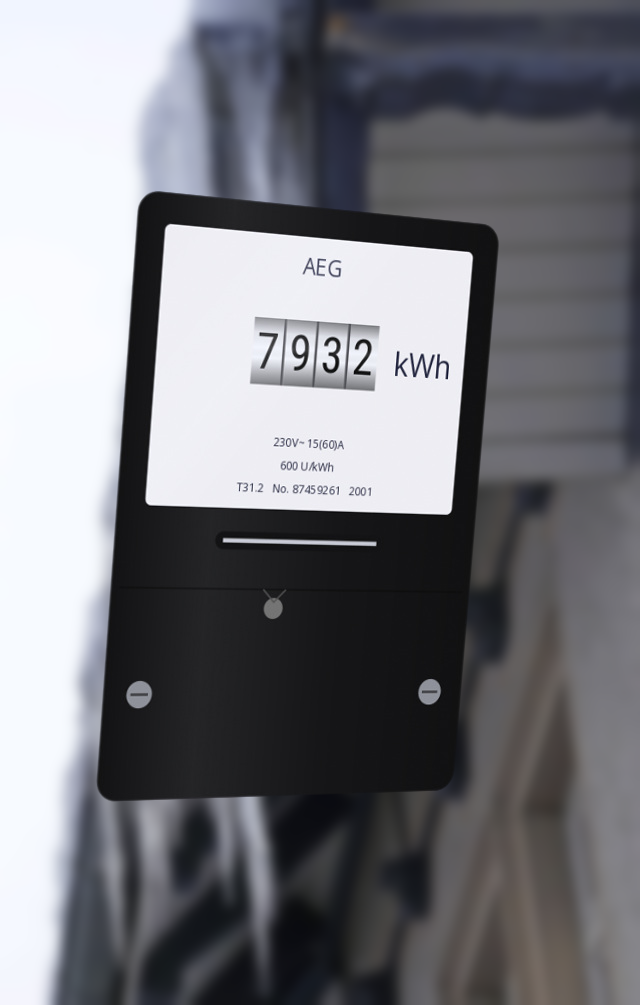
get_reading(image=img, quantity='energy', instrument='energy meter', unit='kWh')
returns 7932 kWh
